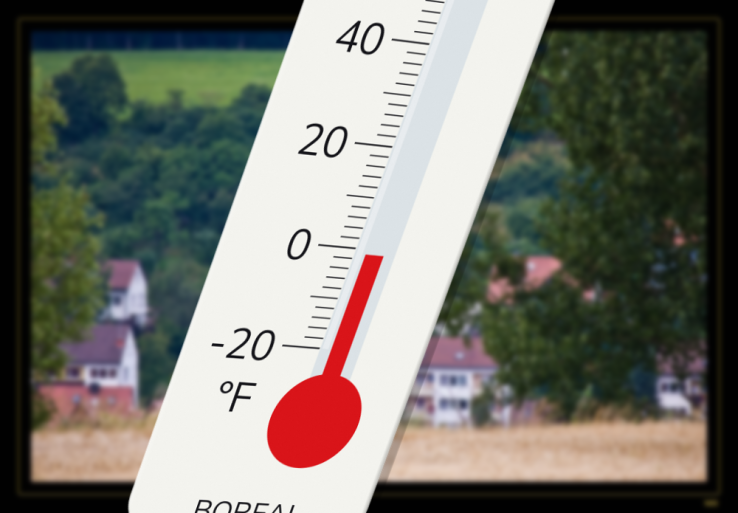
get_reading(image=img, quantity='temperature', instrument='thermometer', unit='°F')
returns -1 °F
